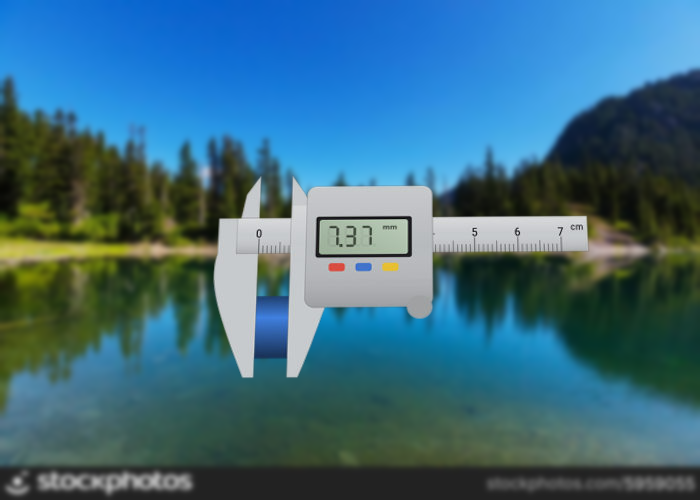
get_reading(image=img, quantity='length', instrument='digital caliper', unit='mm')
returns 7.37 mm
